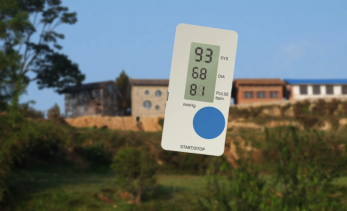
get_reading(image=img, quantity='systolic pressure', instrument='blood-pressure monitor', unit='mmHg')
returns 93 mmHg
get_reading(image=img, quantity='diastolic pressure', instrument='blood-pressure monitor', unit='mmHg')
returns 68 mmHg
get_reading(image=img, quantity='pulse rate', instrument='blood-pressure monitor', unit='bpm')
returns 81 bpm
